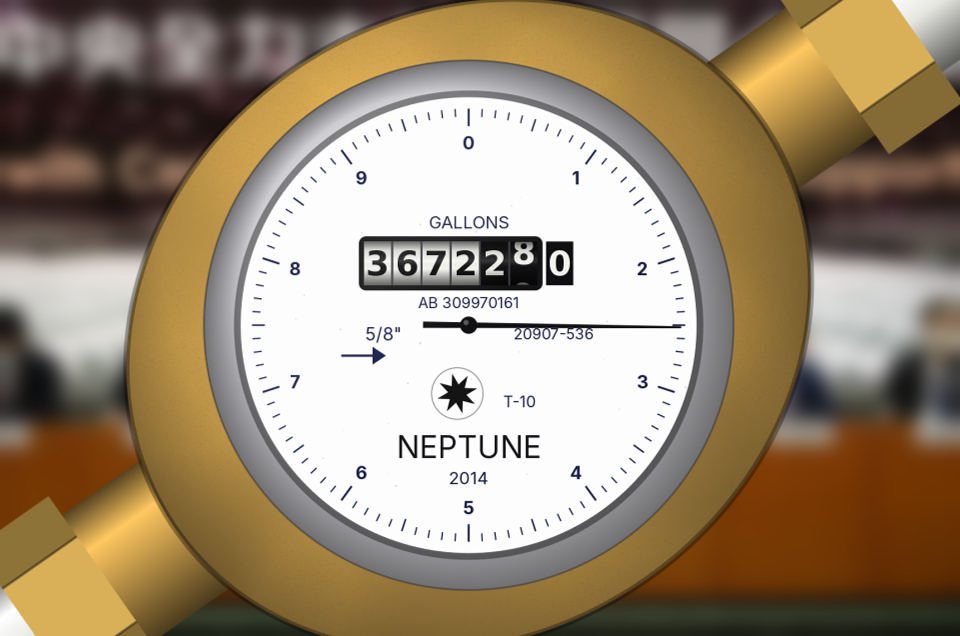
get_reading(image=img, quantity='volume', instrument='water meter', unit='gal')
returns 3672282.5 gal
